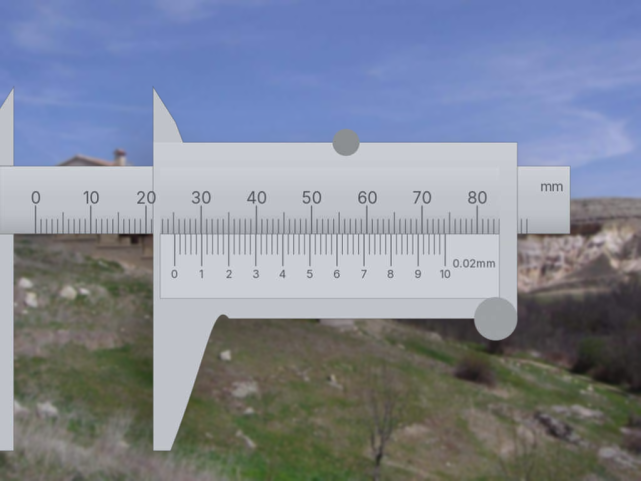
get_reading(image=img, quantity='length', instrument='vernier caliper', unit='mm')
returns 25.2 mm
